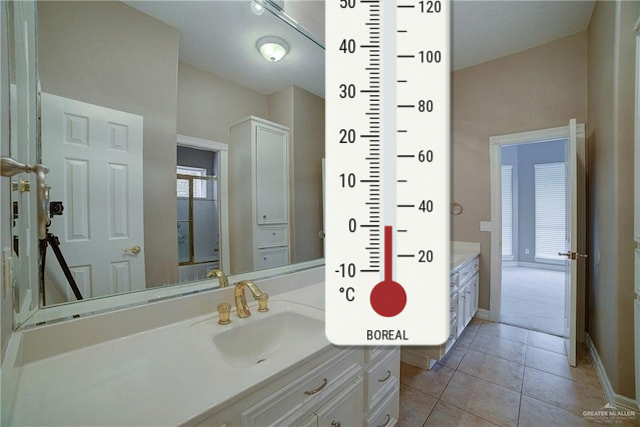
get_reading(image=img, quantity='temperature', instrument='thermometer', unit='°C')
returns 0 °C
